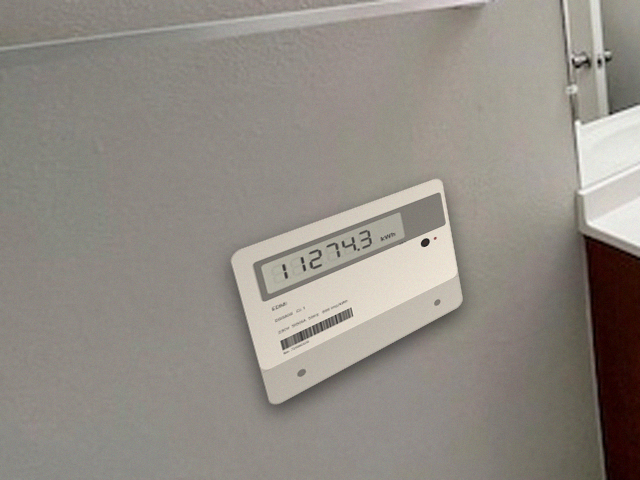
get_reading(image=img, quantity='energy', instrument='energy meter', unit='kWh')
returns 11274.3 kWh
